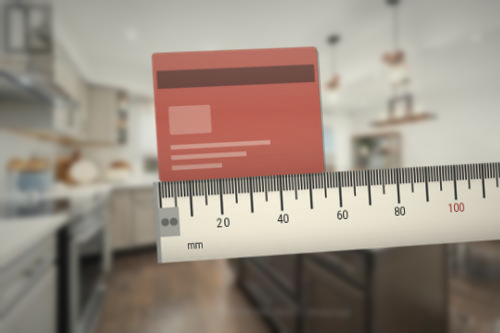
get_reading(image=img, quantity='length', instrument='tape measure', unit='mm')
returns 55 mm
